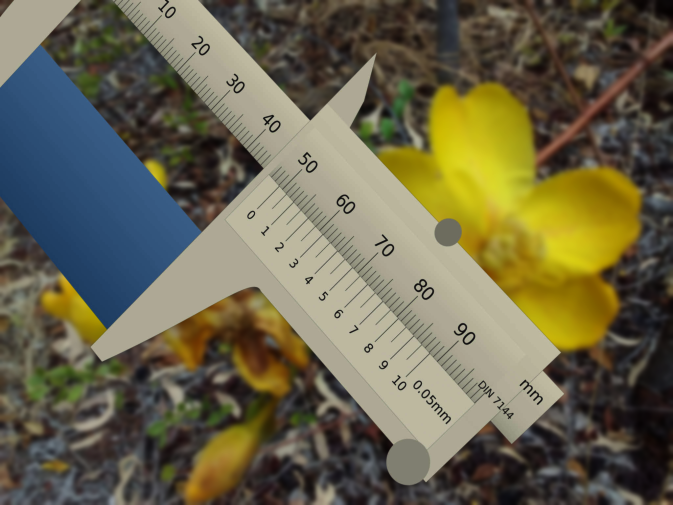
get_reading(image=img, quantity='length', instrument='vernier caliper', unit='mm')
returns 49.2 mm
